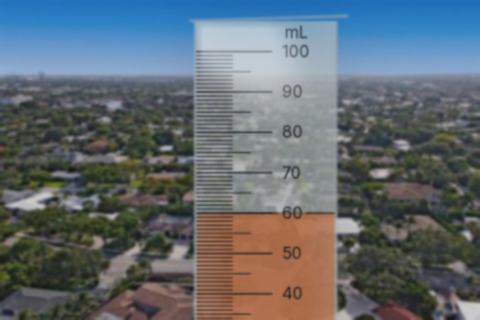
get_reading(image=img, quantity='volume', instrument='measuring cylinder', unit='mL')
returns 60 mL
